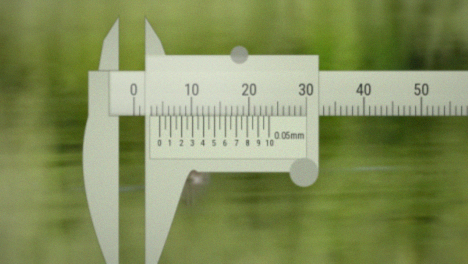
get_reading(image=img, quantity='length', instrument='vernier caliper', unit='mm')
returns 4.5 mm
